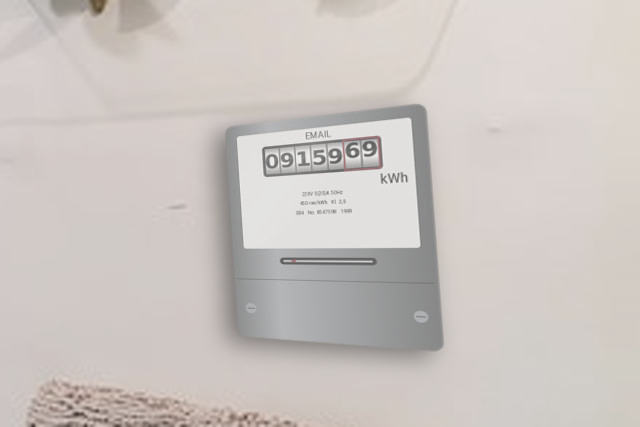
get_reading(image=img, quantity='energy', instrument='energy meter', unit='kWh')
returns 9159.69 kWh
